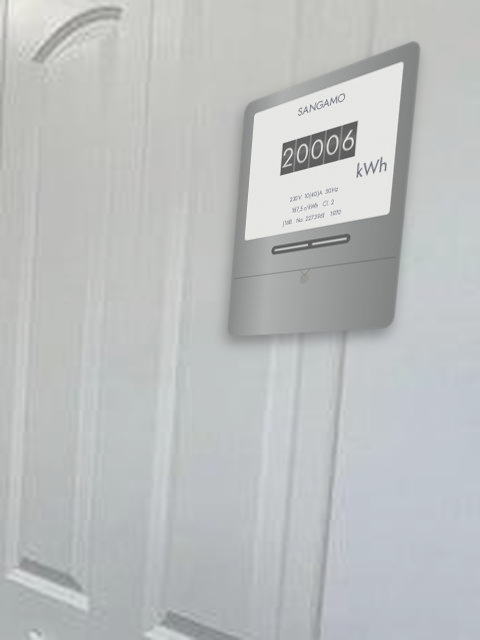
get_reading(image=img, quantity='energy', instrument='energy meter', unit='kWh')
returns 20006 kWh
